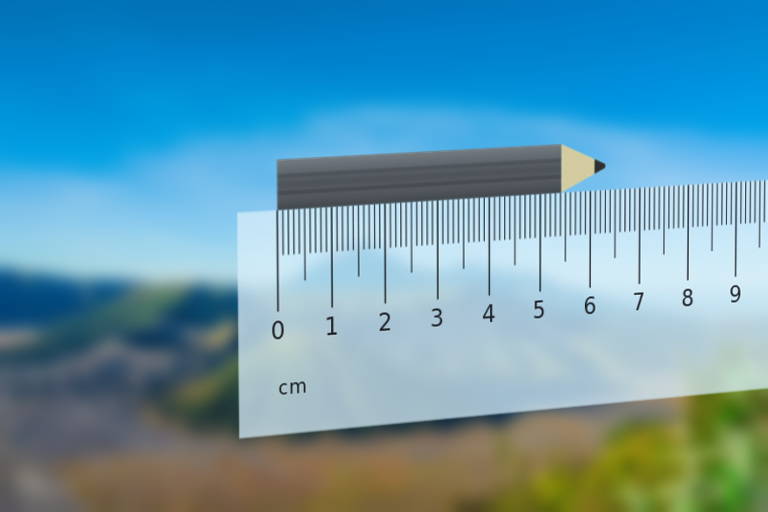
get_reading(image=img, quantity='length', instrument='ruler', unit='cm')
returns 6.3 cm
